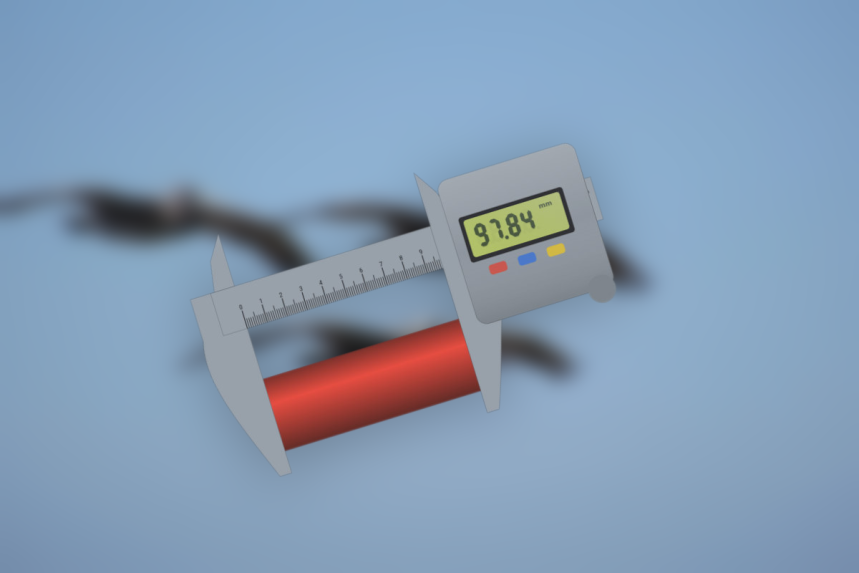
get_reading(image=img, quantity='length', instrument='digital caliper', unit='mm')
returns 97.84 mm
